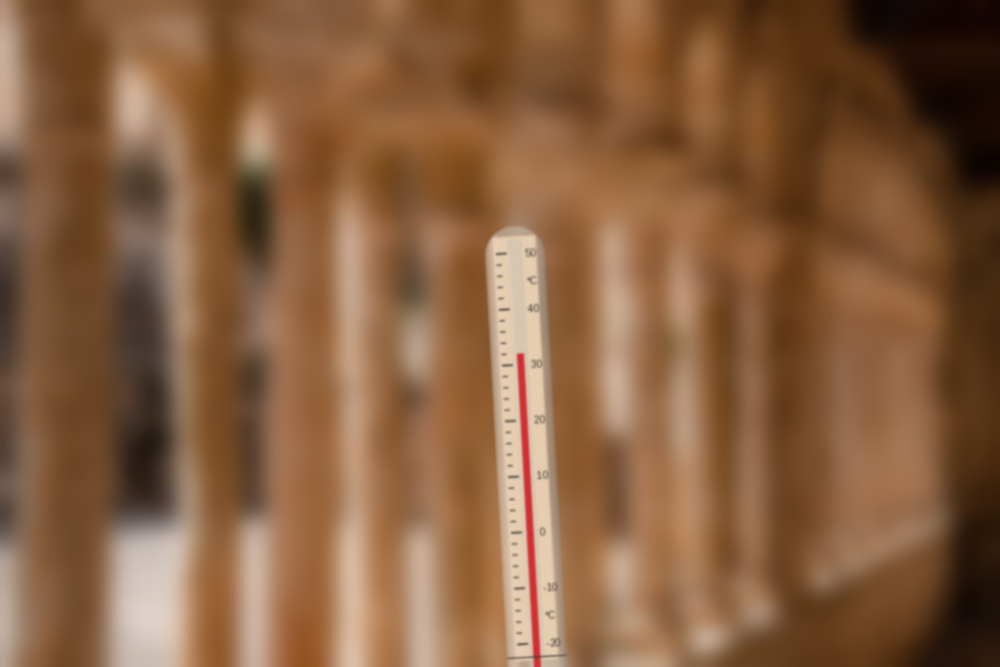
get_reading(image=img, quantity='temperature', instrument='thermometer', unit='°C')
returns 32 °C
